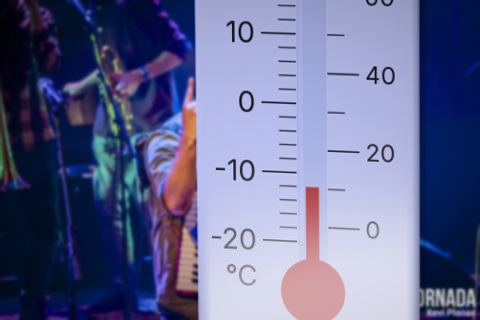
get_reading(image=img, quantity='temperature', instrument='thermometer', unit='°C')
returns -12 °C
